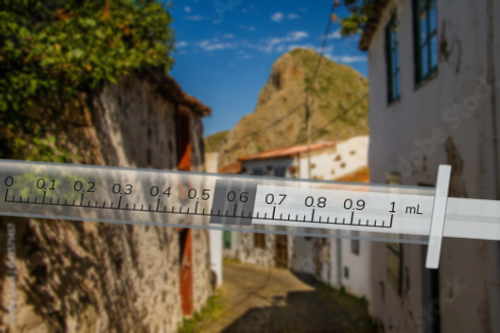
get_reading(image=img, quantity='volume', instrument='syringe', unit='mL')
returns 0.54 mL
